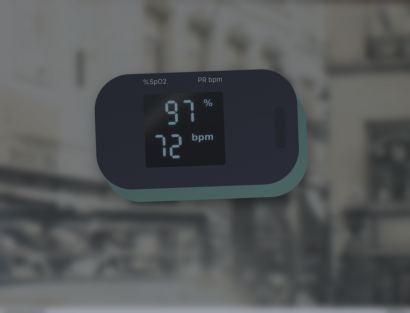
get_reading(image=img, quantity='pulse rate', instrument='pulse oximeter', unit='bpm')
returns 72 bpm
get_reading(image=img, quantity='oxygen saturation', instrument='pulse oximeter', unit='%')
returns 97 %
